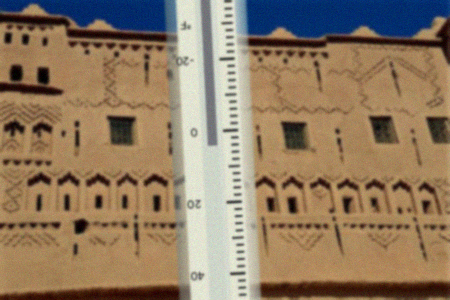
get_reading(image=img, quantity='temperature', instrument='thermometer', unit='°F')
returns 4 °F
